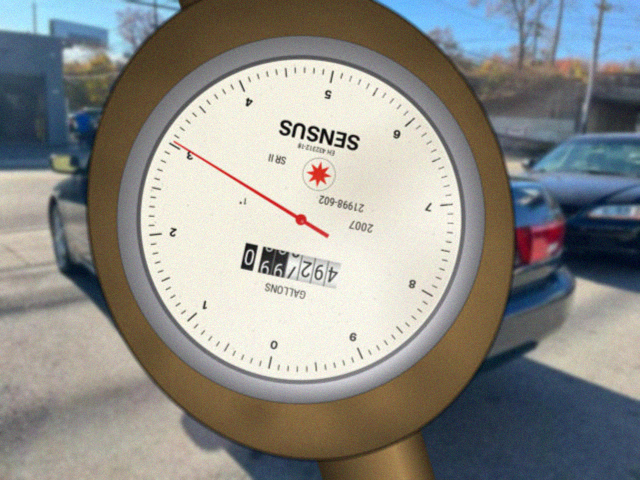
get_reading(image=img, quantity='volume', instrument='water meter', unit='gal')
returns 4927993.0 gal
